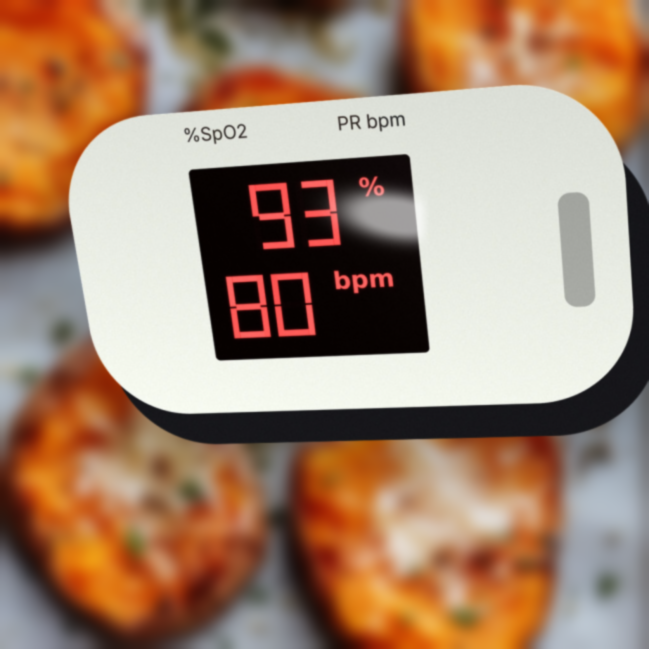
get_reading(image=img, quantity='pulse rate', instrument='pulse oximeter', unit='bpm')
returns 80 bpm
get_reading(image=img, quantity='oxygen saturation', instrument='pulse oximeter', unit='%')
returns 93 %
